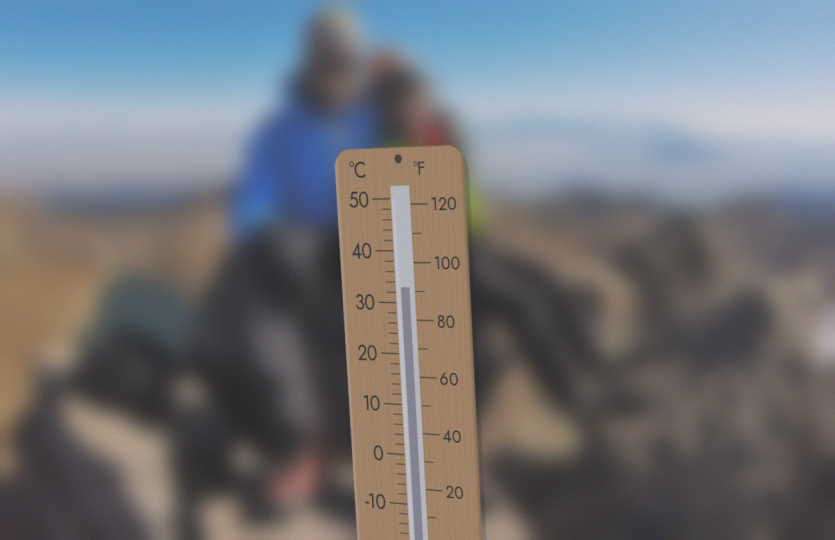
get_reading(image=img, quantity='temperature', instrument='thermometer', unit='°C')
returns 33 °C
